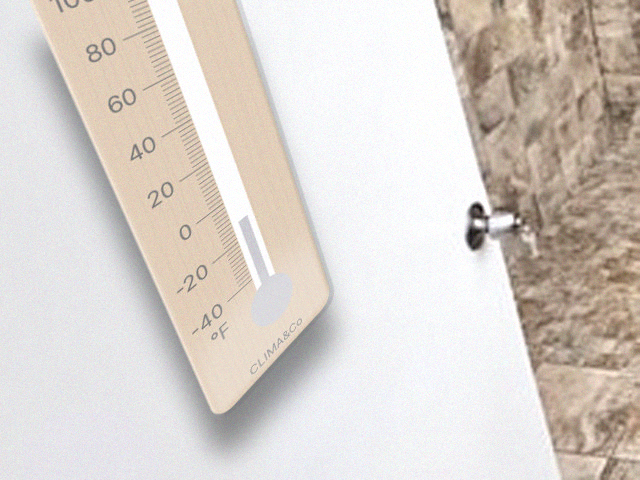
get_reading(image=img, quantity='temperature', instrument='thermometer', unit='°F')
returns -12 °F
